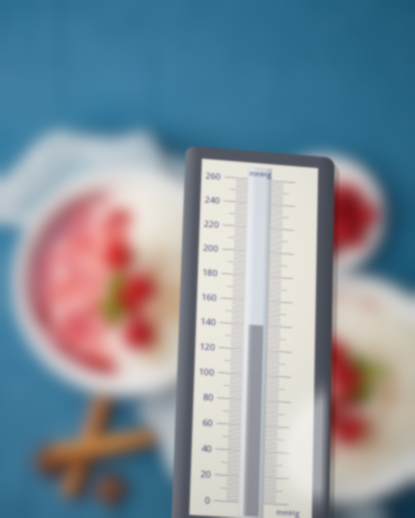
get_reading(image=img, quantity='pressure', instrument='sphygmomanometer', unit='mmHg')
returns 140 mmHg
